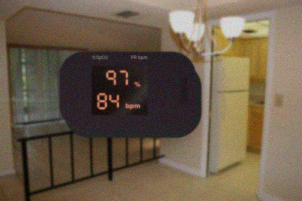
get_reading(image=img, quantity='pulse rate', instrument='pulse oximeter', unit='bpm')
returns 84 bpm
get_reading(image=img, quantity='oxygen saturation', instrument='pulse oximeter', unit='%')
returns 97 %
